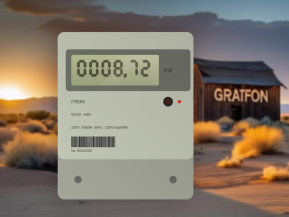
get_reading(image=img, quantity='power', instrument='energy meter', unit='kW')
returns 8.72 kW
